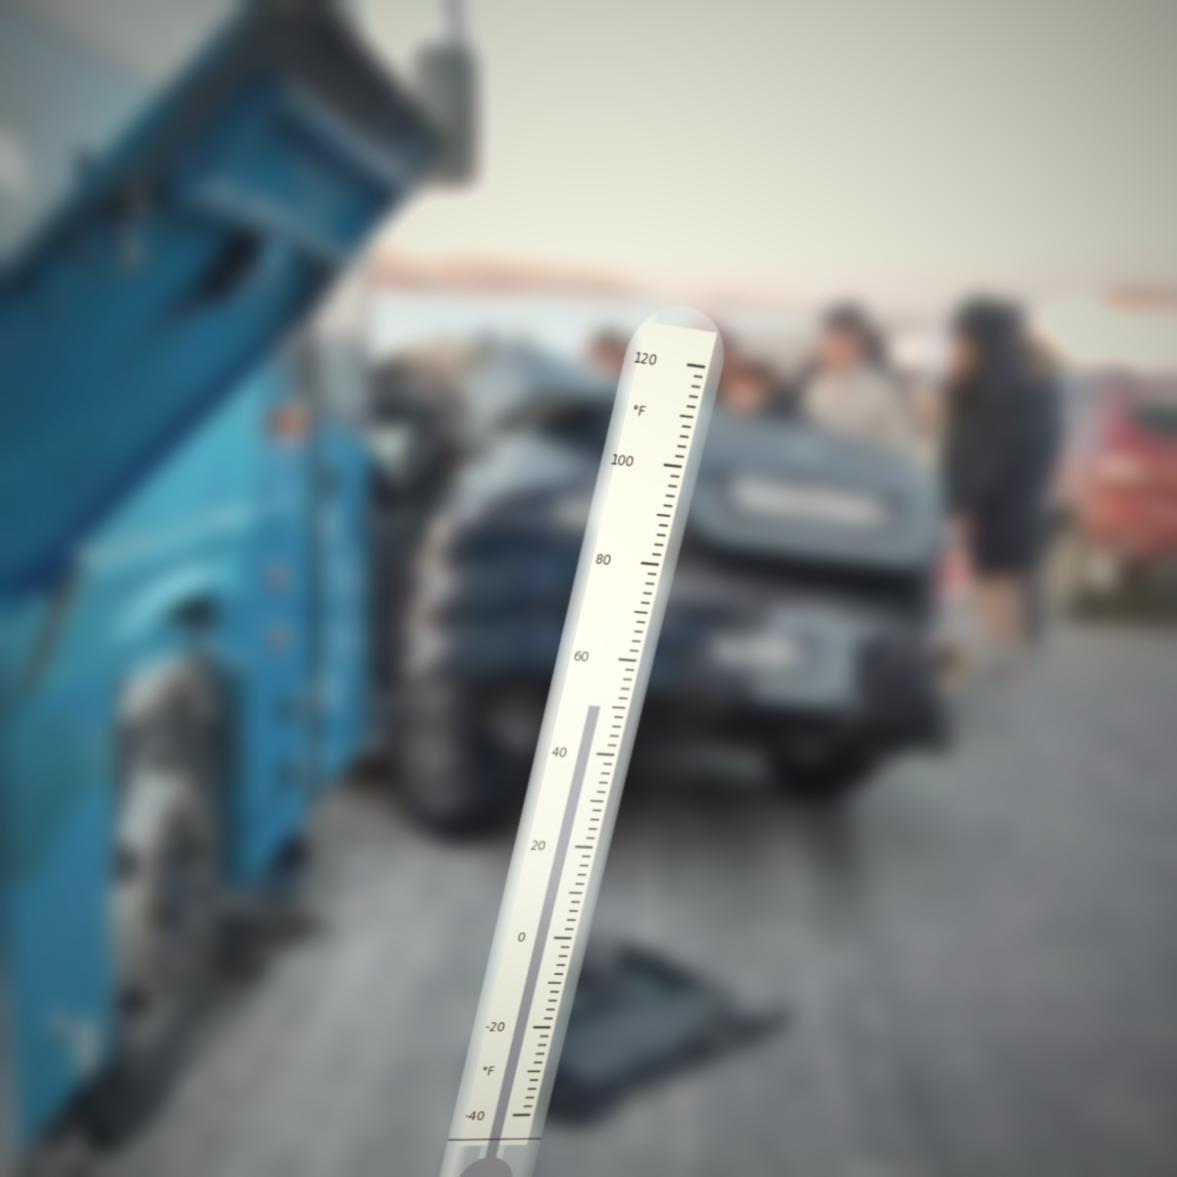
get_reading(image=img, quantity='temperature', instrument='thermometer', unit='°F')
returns 50 °F
